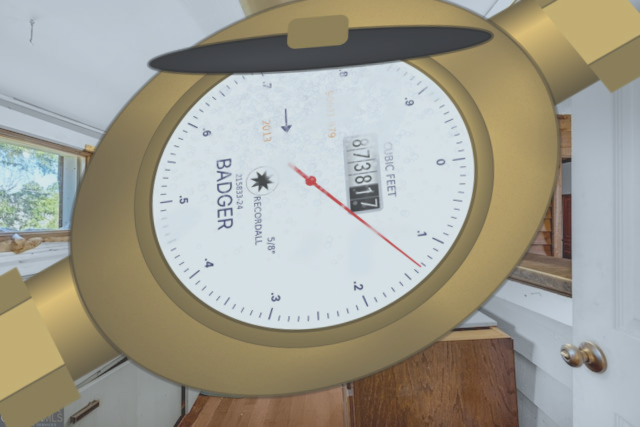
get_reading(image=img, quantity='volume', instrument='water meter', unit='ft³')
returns 873817.13 ft³
